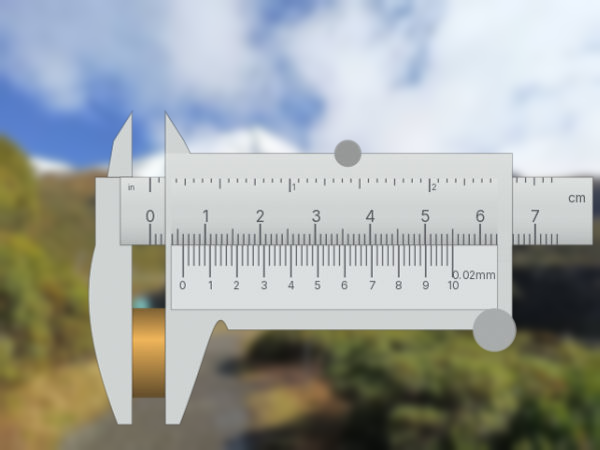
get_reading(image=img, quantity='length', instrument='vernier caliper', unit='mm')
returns 6.0 mm
